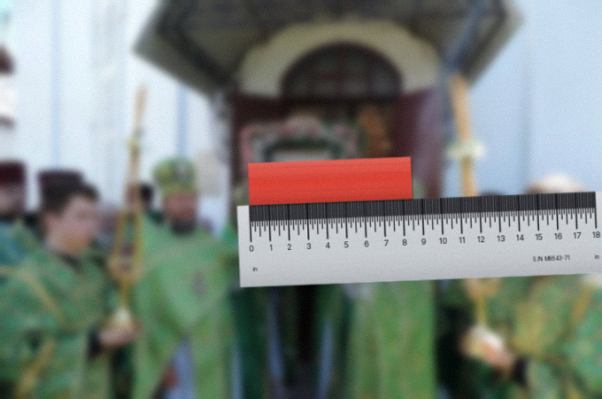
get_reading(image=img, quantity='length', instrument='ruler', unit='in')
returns 8.5 in
